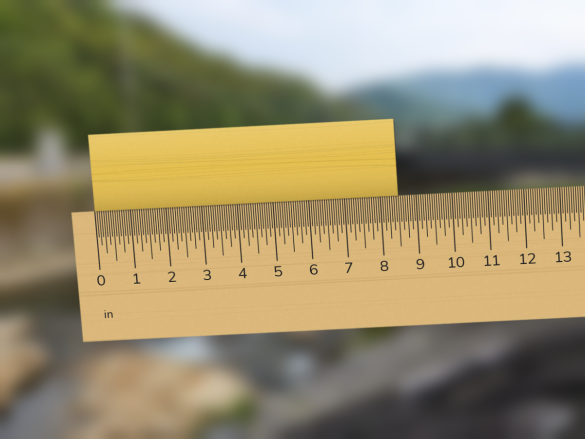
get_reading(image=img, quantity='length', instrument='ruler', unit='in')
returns 8.5 in
